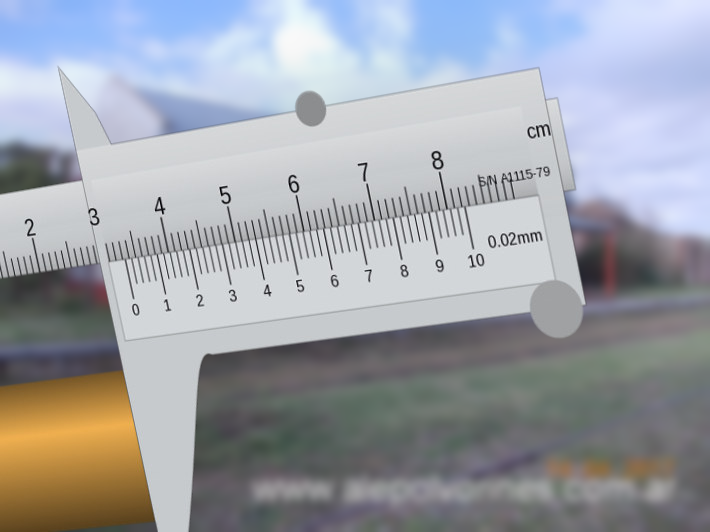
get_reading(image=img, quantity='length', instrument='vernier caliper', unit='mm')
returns 33.4 mm
